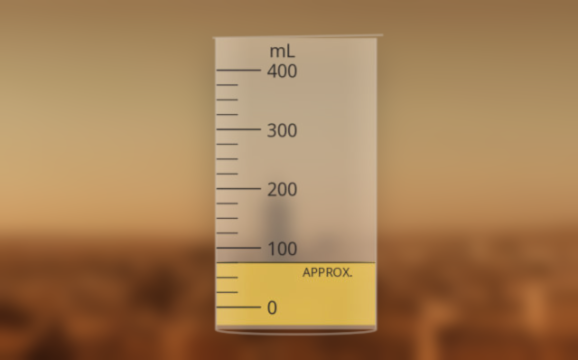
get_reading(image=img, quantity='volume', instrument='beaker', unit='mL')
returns 75 mL
